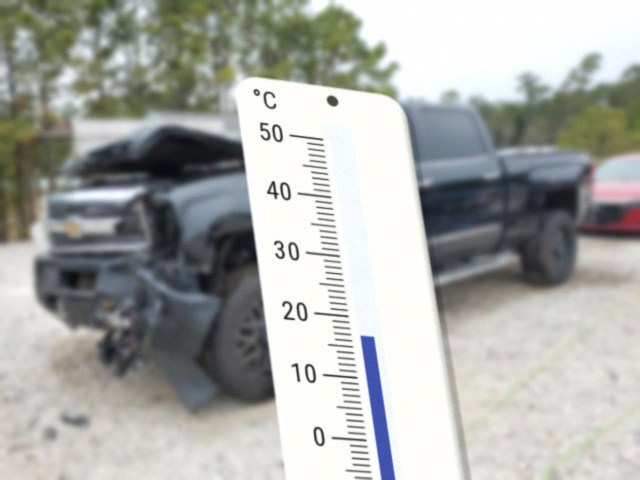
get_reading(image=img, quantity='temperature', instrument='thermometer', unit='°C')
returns 17 °C
